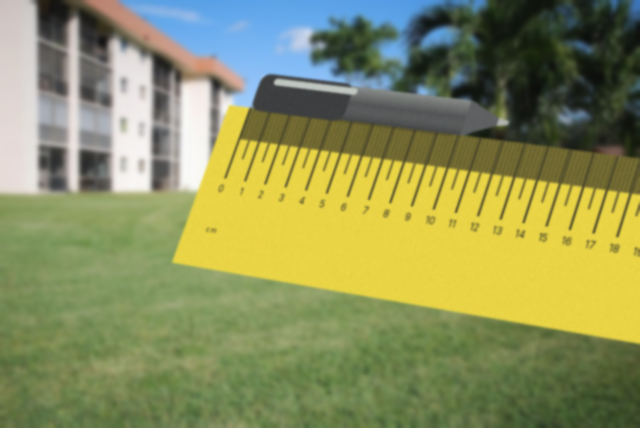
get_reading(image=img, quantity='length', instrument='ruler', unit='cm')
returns 12 cm
